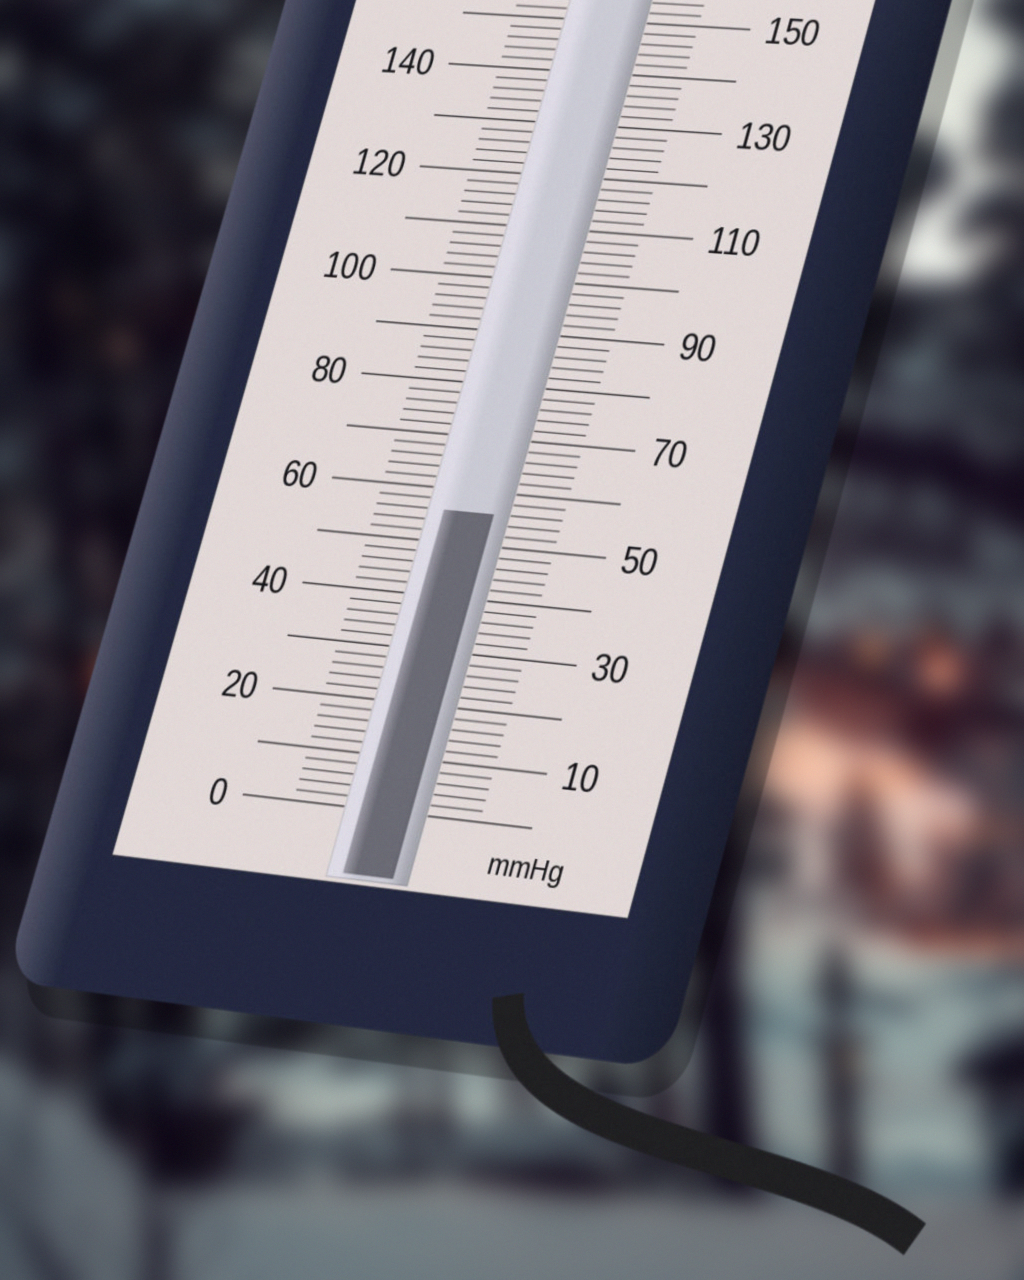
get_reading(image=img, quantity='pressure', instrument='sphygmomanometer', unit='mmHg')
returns 56 mmHg
